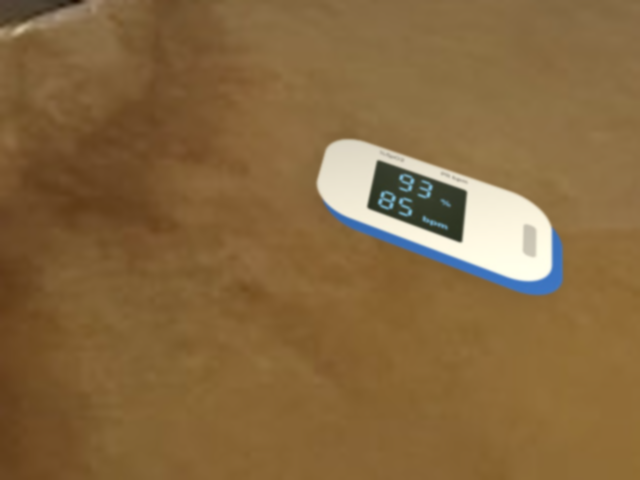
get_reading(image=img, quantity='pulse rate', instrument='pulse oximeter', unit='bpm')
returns 85 bpm
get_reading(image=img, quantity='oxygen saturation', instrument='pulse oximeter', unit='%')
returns 93 %
